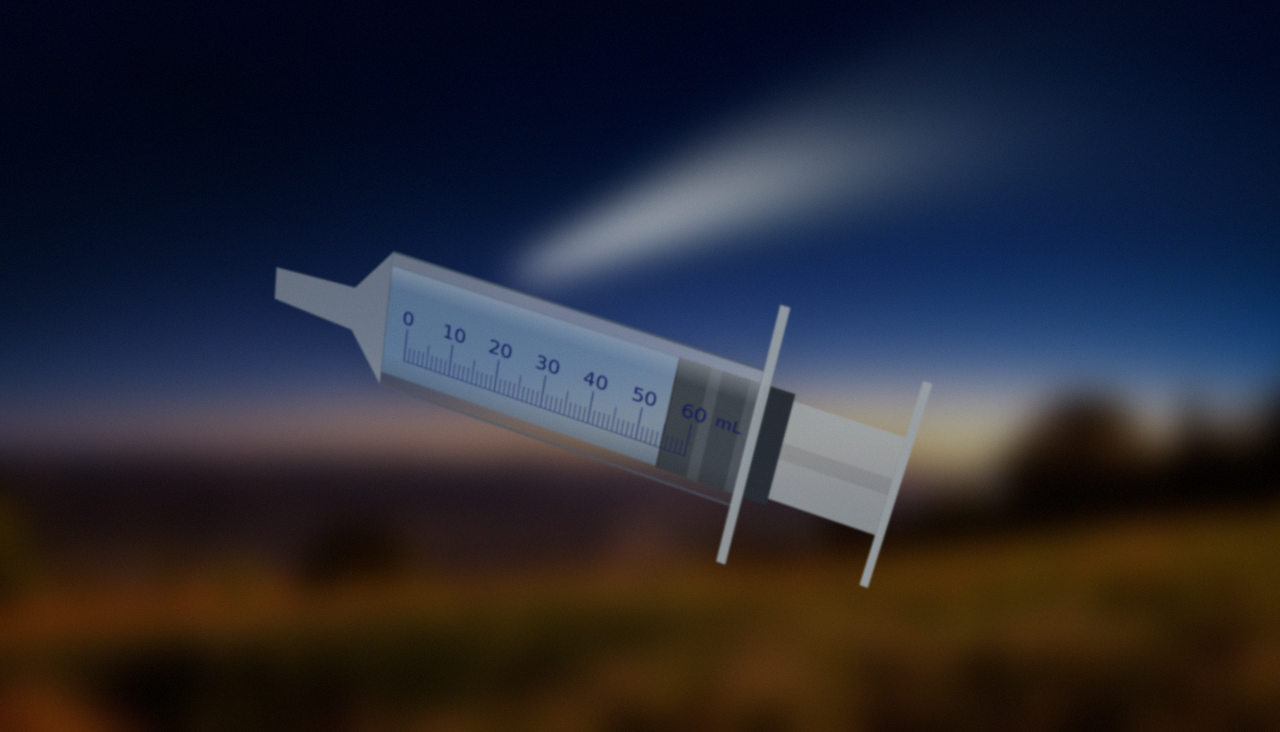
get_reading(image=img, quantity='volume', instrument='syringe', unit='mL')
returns 55 mL
